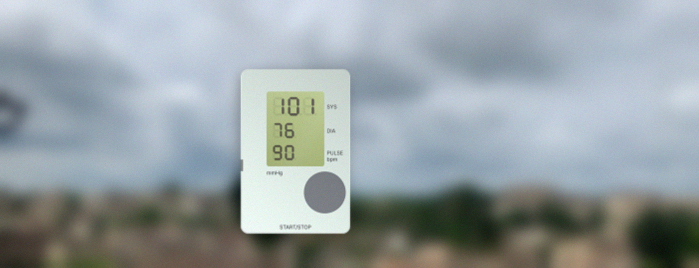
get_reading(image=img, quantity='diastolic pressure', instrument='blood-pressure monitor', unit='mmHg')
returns 76 mmHg
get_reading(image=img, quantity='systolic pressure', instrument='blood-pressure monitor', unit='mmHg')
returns 101 mmHg
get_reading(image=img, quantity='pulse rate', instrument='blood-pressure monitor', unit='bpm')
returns 90 bpm
